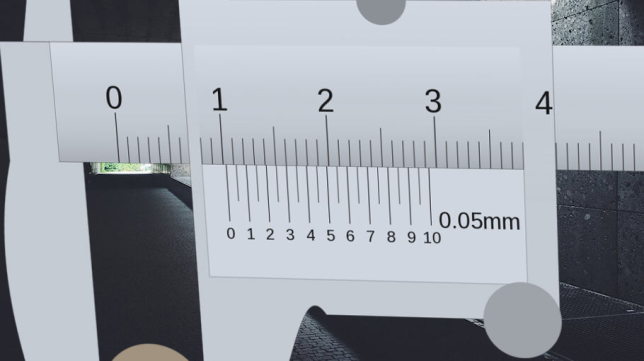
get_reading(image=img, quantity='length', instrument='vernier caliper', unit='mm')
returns 10.3 mm
